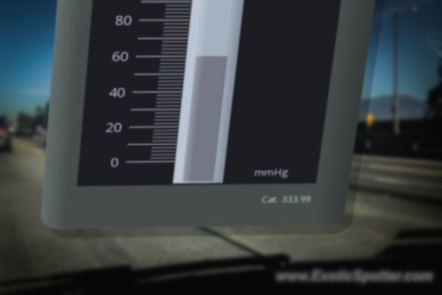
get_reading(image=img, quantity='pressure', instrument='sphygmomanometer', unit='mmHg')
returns 60 mmHg
